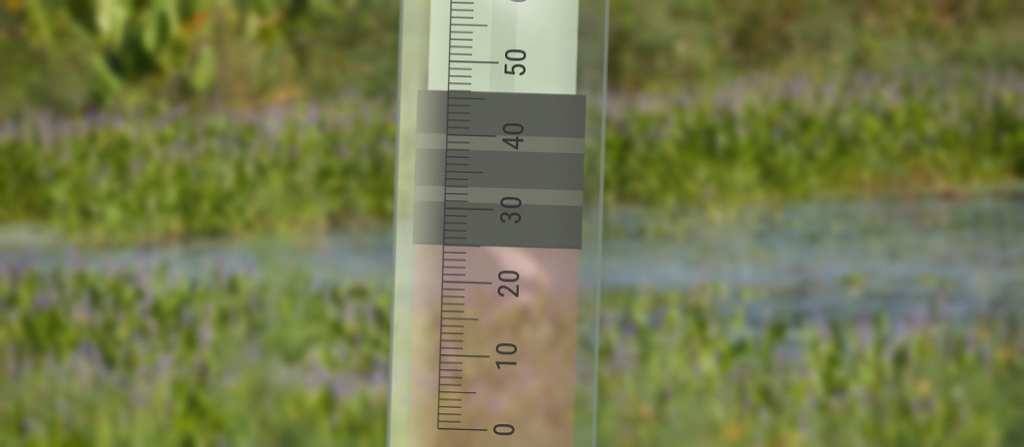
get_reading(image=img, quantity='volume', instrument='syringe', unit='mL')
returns 25 mL
